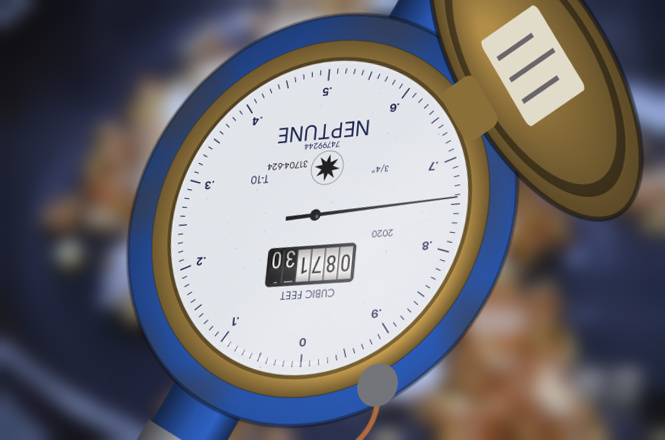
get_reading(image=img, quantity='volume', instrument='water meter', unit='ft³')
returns 87129.74 ft³
